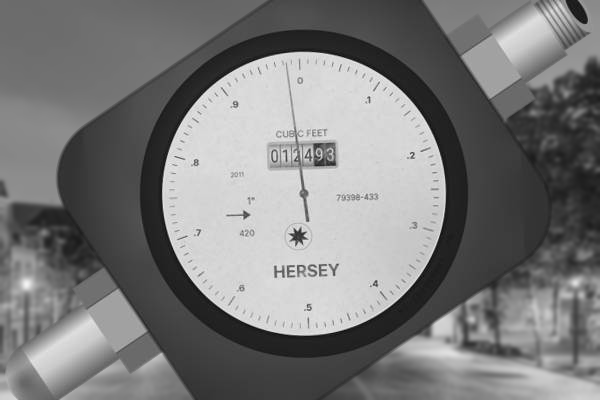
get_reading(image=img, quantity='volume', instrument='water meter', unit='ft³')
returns 12492.98 ft³
